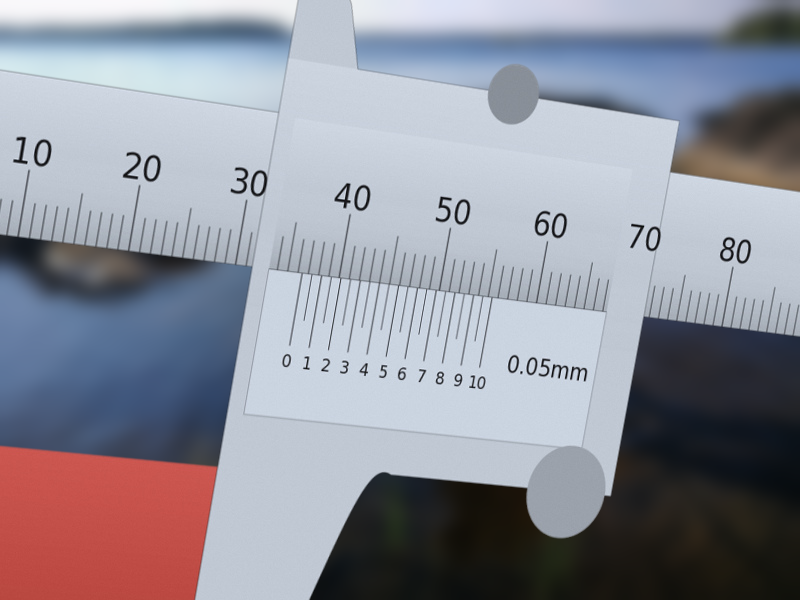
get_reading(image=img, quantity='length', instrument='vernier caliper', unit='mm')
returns 36.4 mm
